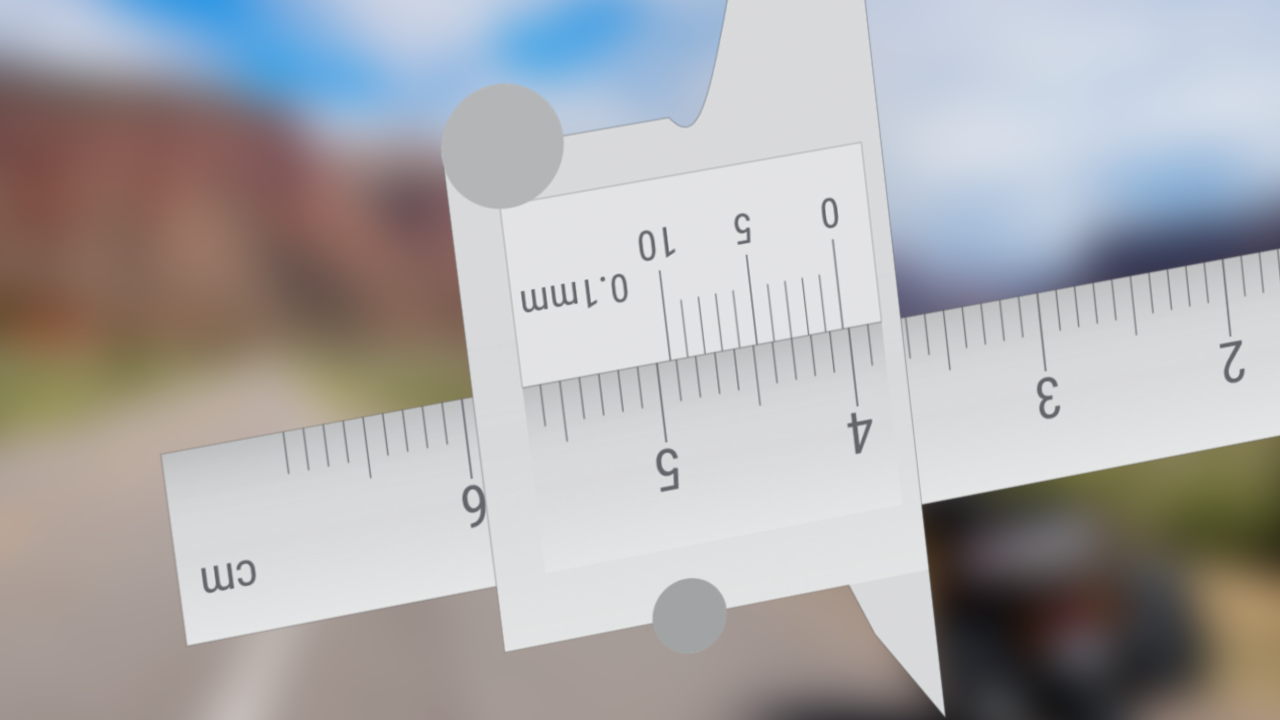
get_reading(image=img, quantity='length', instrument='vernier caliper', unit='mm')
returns 40.3 mm
